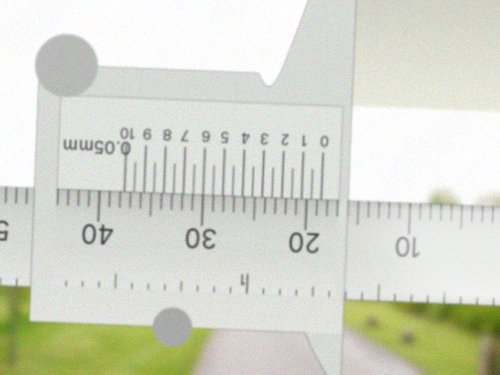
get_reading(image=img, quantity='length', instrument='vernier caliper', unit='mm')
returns 18.6 mm
